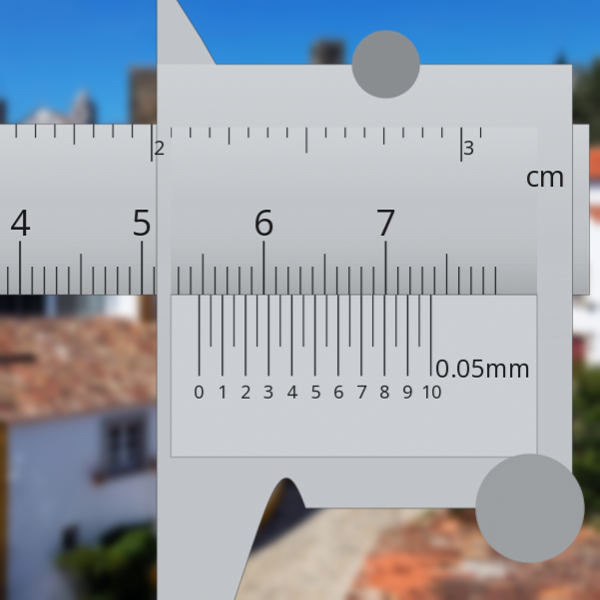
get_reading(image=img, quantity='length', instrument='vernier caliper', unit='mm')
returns 54.7 mm
